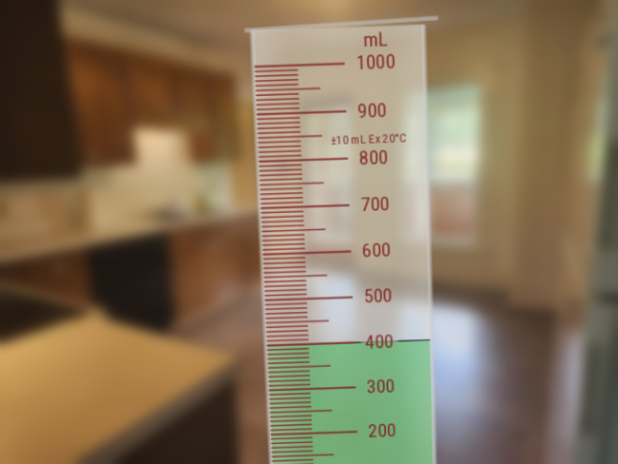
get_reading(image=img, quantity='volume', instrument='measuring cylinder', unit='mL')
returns 400 mL
